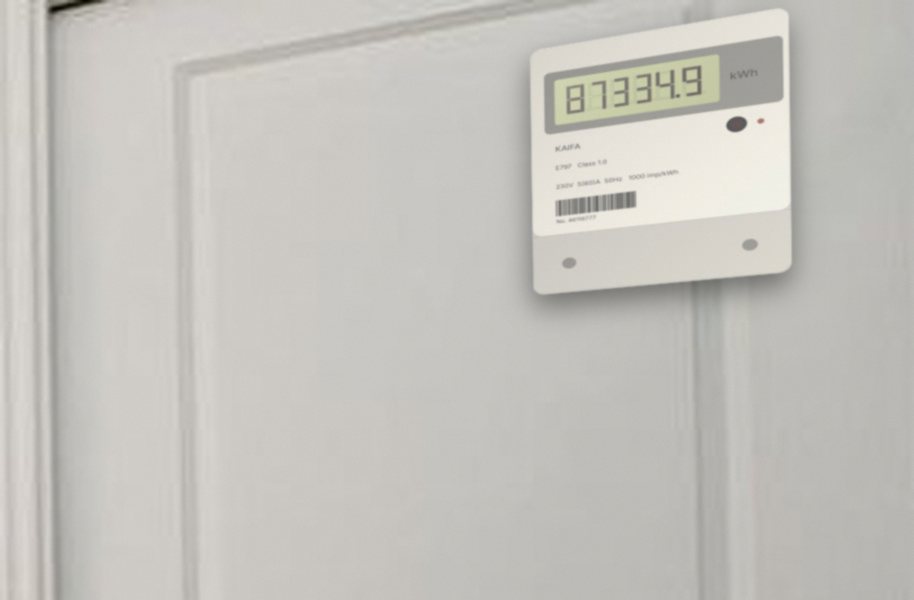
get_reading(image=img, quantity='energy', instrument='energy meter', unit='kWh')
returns 87334.9 kWh
